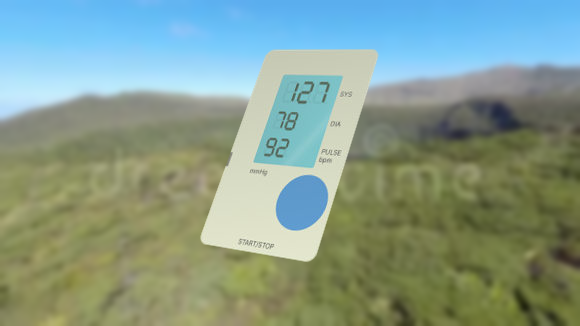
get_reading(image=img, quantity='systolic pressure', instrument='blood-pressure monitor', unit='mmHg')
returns 127 mmHg
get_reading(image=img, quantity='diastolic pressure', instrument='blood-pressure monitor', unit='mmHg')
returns 78 mmHg
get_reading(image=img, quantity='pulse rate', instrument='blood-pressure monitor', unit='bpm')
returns 92 bpm
